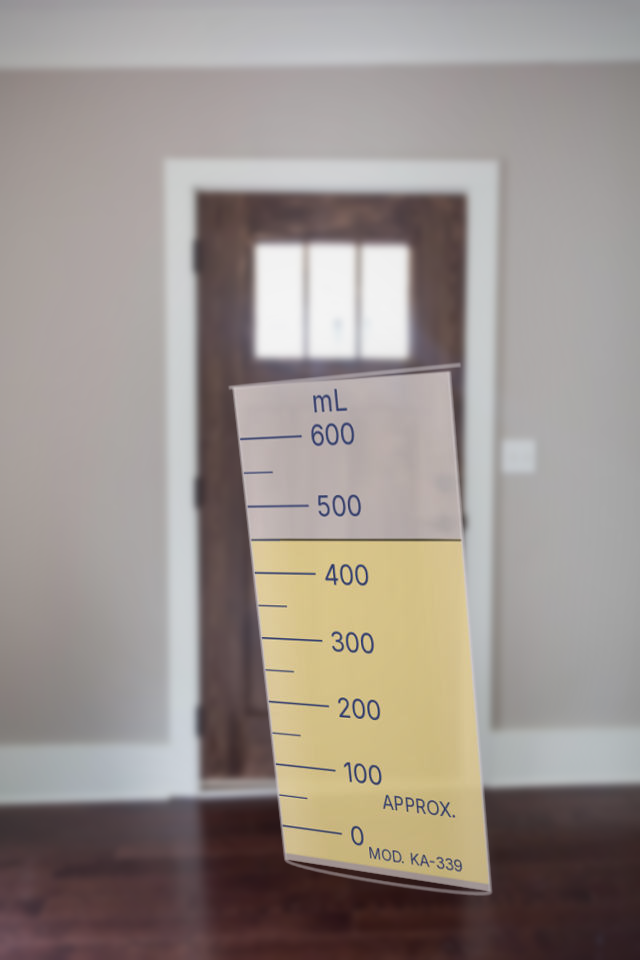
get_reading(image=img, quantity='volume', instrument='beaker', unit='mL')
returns 450 mL
